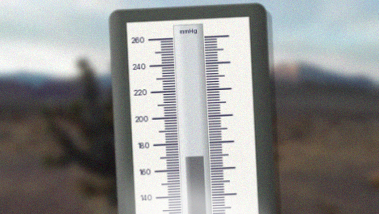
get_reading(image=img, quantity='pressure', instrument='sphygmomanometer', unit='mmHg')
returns 170 mmHg
